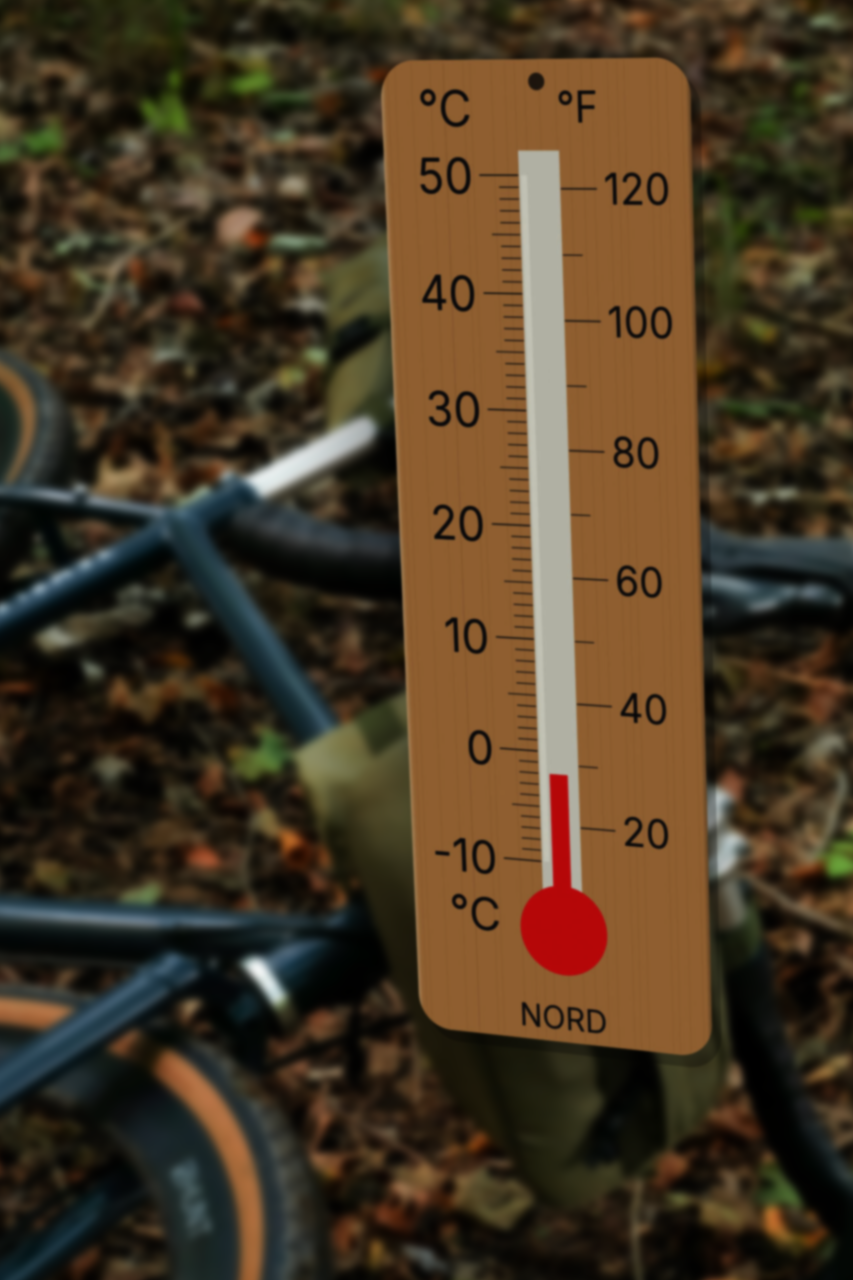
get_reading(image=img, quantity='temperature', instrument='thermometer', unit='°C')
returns -2 °C
